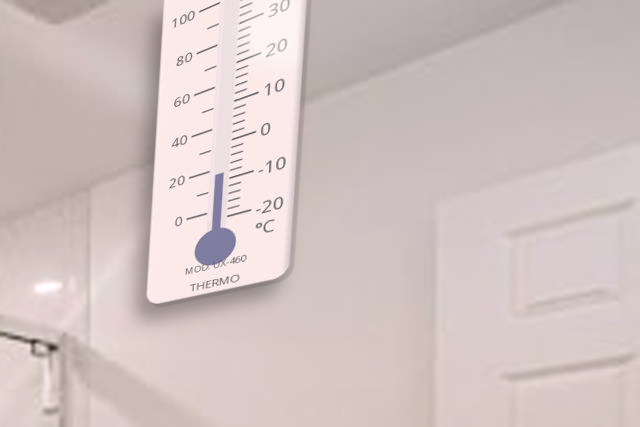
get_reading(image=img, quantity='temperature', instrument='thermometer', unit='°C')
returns -8 °C
